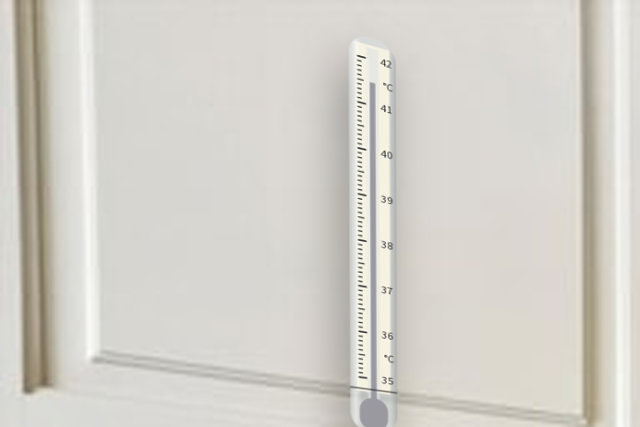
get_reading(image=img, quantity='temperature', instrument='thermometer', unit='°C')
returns 41.5 °C
